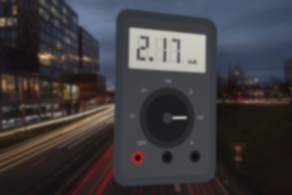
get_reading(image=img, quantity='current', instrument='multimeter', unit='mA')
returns 2.17 mA
